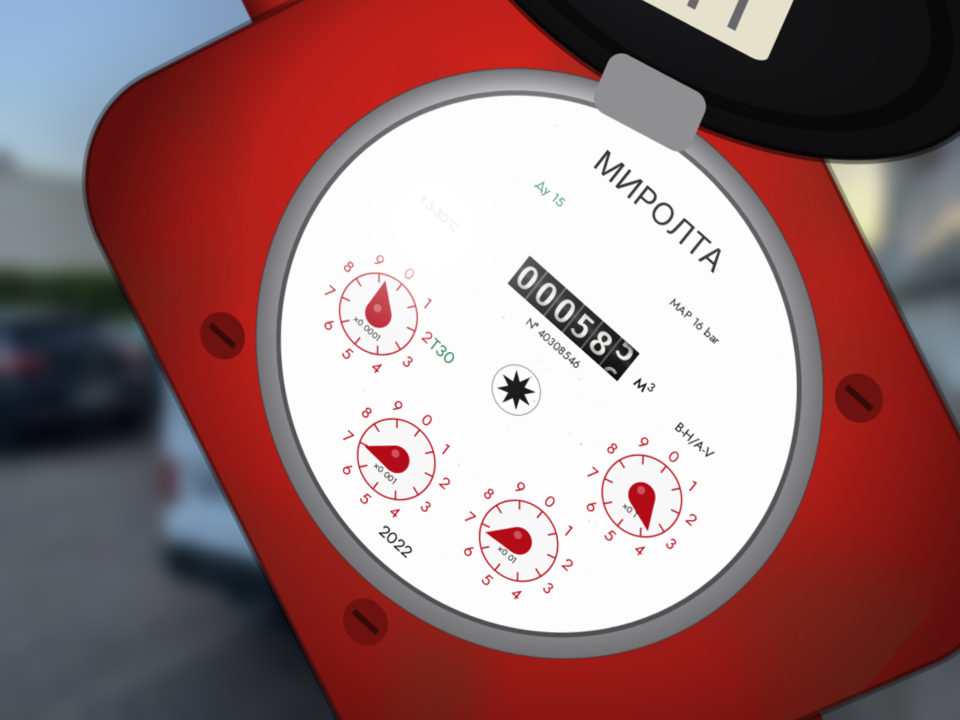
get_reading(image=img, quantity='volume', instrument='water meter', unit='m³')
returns 585.3669 m³
